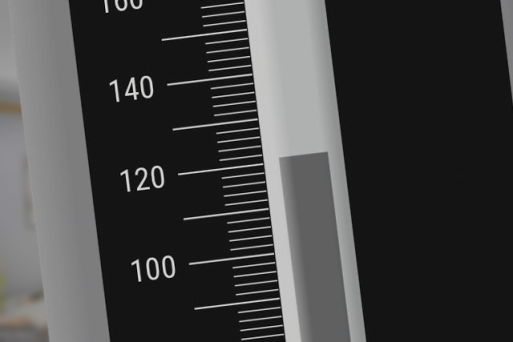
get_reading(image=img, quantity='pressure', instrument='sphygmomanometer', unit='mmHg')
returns 121 mmHg
